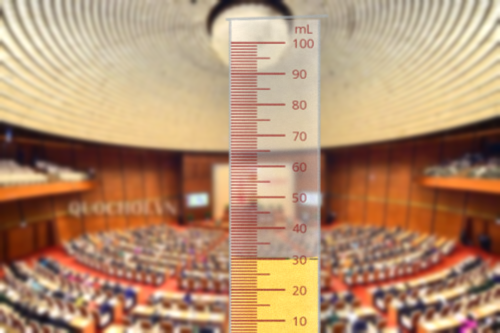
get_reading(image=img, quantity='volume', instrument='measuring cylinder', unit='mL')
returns 30 mL
